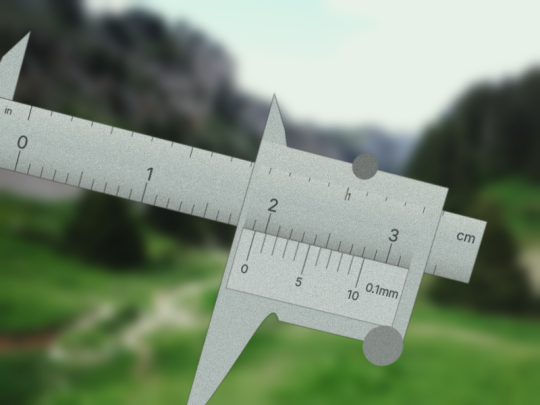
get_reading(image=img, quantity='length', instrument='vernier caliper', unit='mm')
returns 19.2 mm
